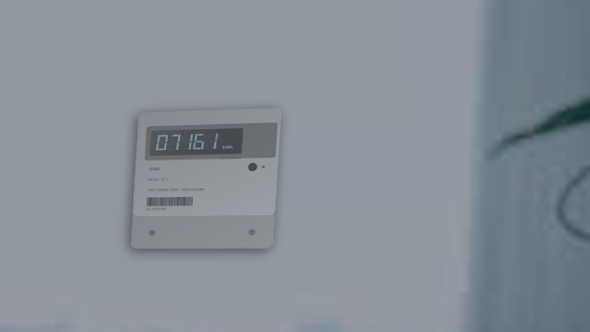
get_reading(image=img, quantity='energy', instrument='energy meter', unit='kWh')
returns 7161 kWh
